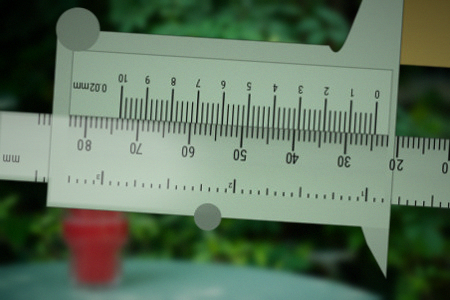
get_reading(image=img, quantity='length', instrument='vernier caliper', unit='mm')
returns 24.5 mm
